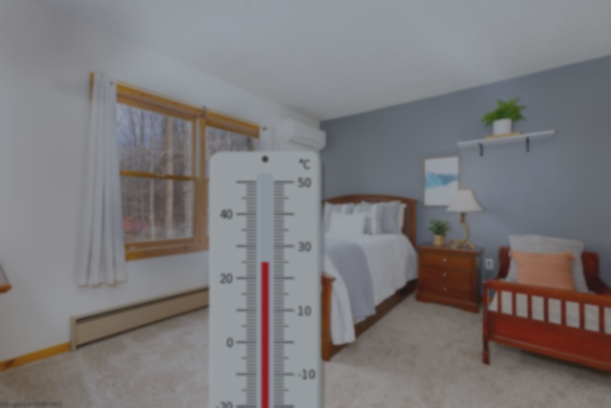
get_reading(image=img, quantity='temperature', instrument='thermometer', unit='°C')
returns 25 °C
